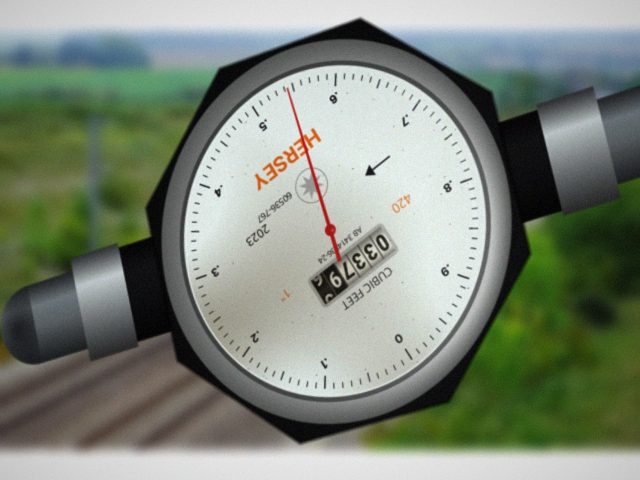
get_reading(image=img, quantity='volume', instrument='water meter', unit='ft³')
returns 33795.54 ft³
